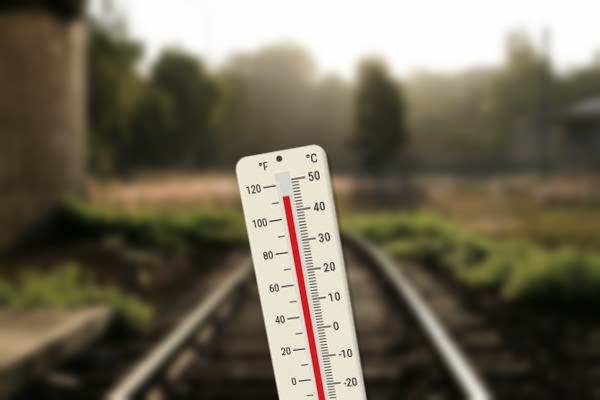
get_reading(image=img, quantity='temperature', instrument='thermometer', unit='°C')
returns 45 °C
